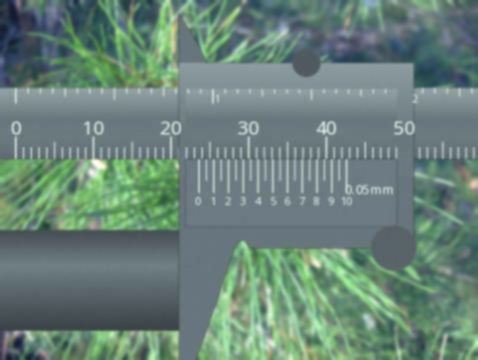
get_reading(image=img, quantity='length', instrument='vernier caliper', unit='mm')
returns 23.6 mm
